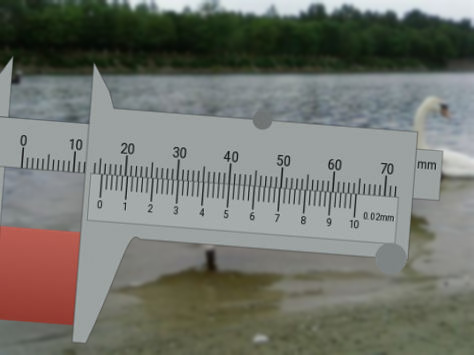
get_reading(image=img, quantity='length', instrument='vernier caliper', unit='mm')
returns 15.5 mm
